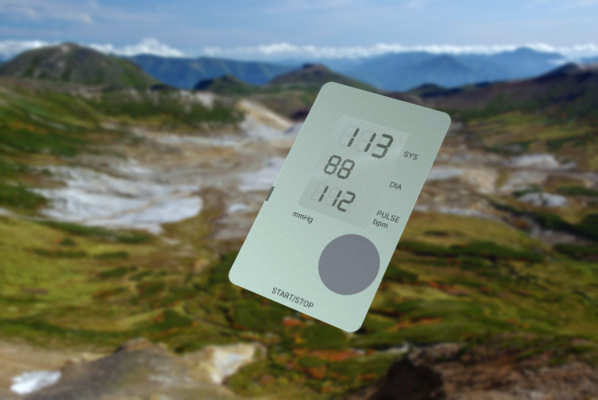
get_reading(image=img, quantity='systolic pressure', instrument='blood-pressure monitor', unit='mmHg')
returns 113 mmHg
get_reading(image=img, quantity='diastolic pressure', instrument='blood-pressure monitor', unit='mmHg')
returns 88 mmHg
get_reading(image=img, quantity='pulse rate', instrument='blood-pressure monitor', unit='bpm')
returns 112 bpm
